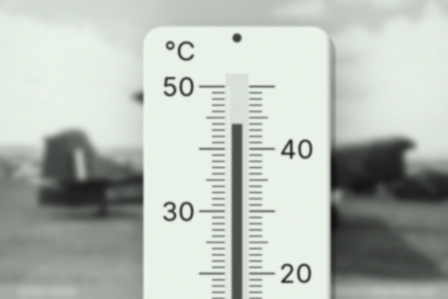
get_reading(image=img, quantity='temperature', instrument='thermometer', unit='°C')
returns 44 °C
